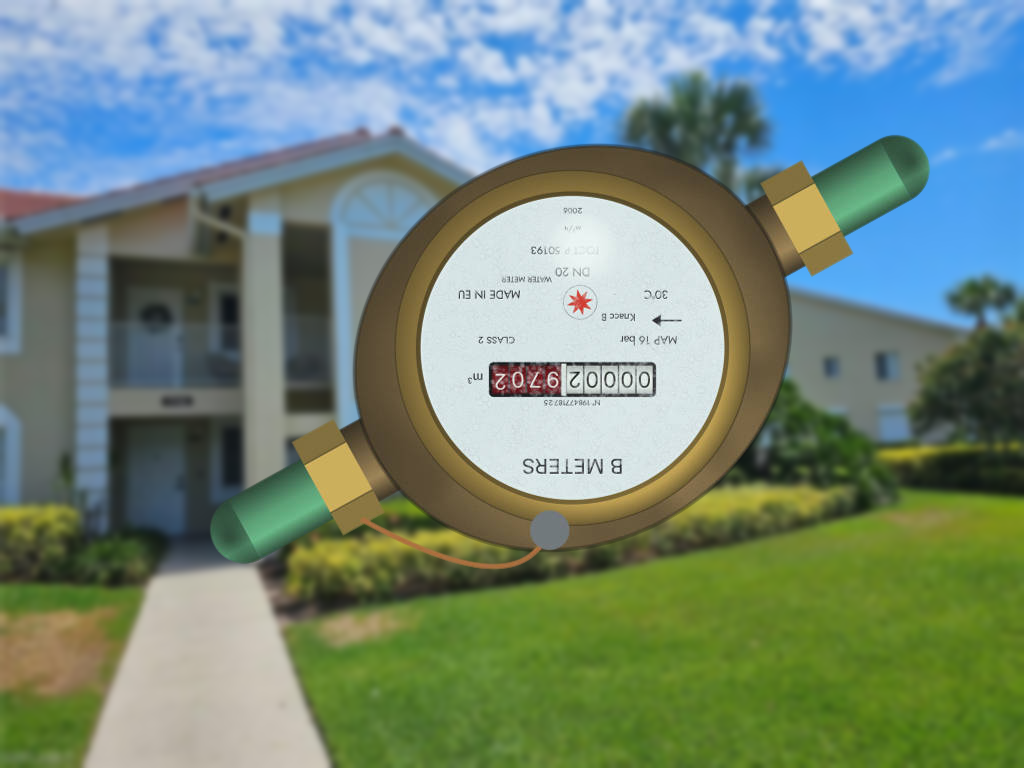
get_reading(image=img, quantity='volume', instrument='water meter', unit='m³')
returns 2.9702 m³
